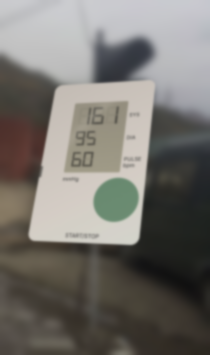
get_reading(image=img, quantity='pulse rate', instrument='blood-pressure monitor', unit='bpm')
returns 60 bpm
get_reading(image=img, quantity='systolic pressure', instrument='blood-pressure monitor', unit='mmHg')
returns 161 mmHg
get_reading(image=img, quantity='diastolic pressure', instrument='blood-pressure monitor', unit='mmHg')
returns 95 mmHg
